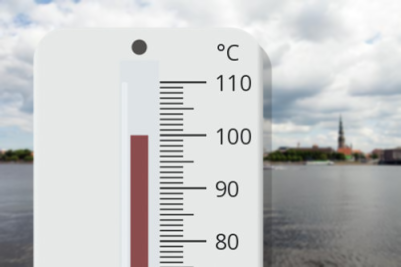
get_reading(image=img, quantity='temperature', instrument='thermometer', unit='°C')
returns 100 °C
